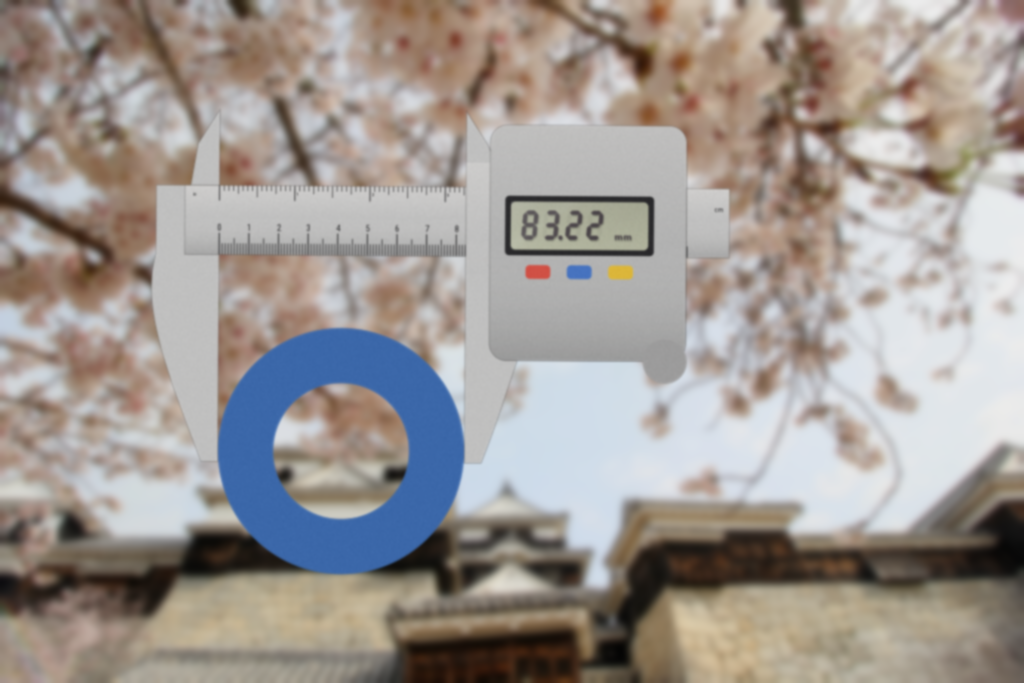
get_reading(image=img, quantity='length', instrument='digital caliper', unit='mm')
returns 83.22 mm
